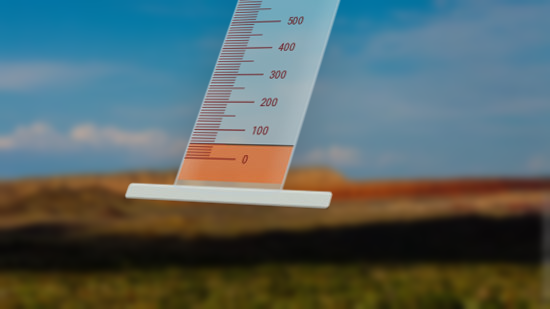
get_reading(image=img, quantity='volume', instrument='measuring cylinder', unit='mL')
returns 50 mL
